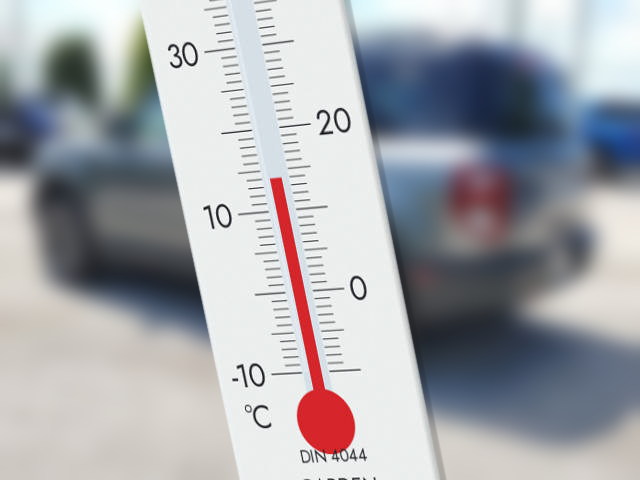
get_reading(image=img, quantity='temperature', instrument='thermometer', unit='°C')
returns 14 °C
